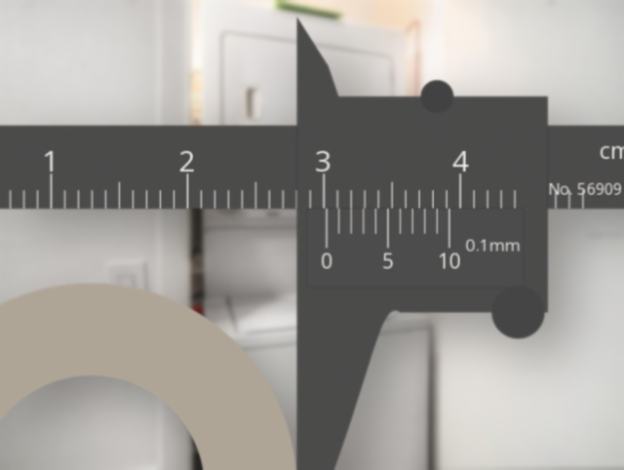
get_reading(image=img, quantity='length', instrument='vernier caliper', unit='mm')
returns 30.2 mm
